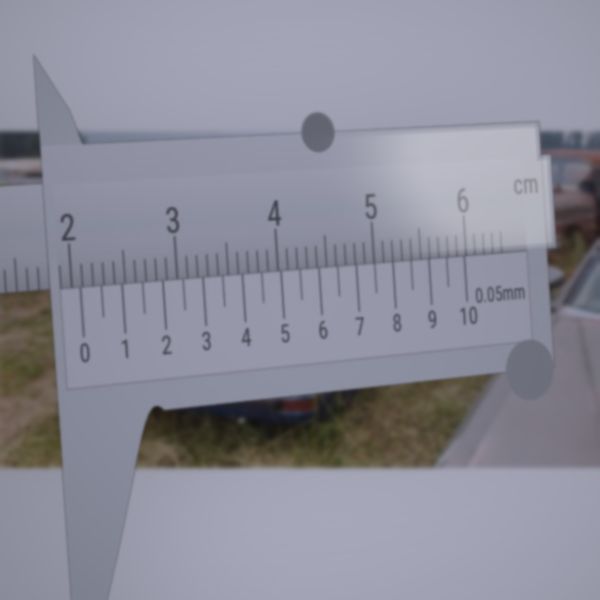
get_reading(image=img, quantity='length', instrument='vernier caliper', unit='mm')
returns 20.8 mm
